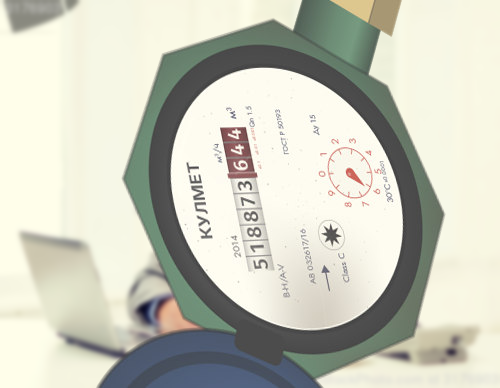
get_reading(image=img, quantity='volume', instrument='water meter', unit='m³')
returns 518873.6446 m³
